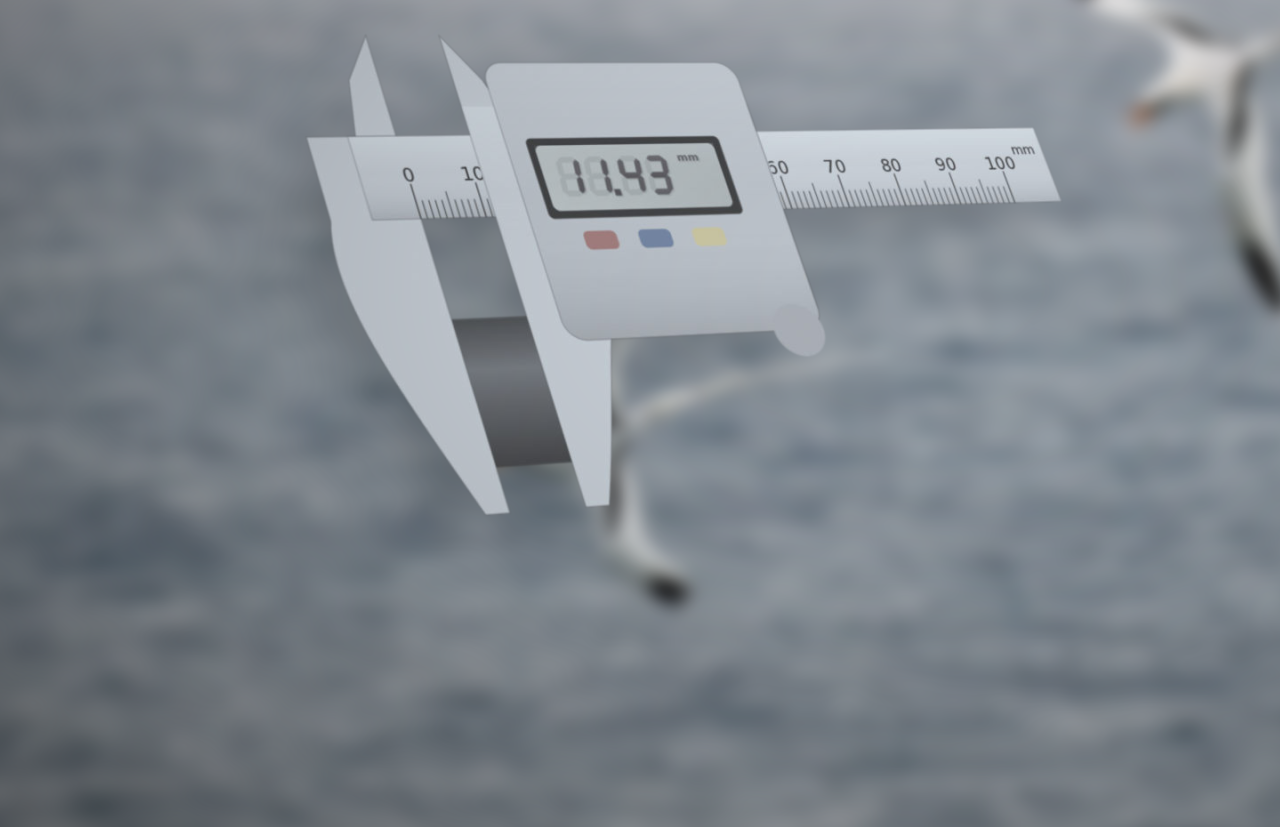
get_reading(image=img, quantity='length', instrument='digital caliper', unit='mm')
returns 11.43 mm
